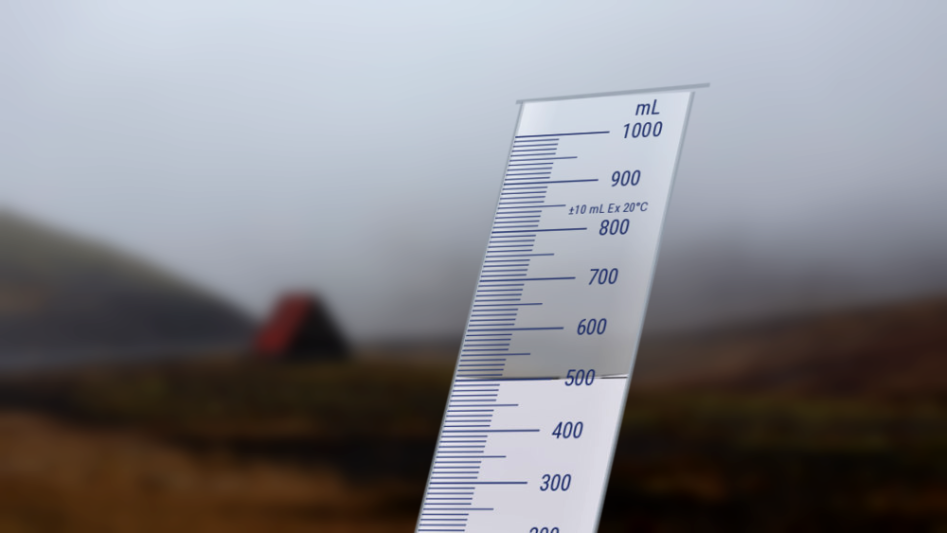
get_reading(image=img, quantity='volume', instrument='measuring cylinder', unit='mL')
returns 500 mL
